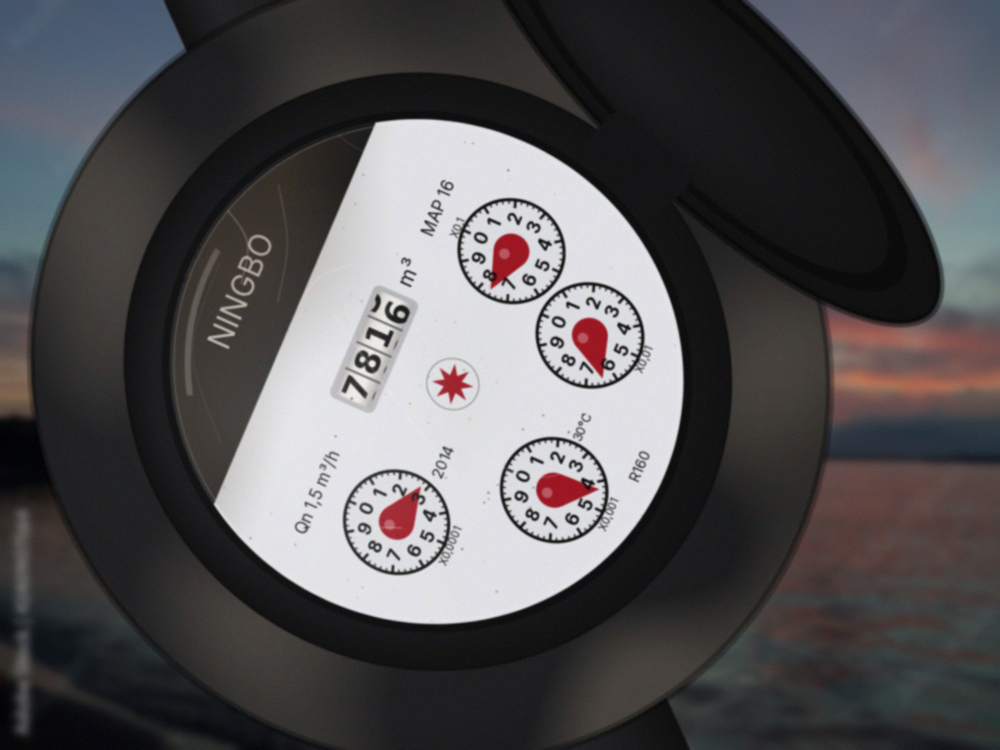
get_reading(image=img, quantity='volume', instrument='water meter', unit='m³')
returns 7815.7642 m³
